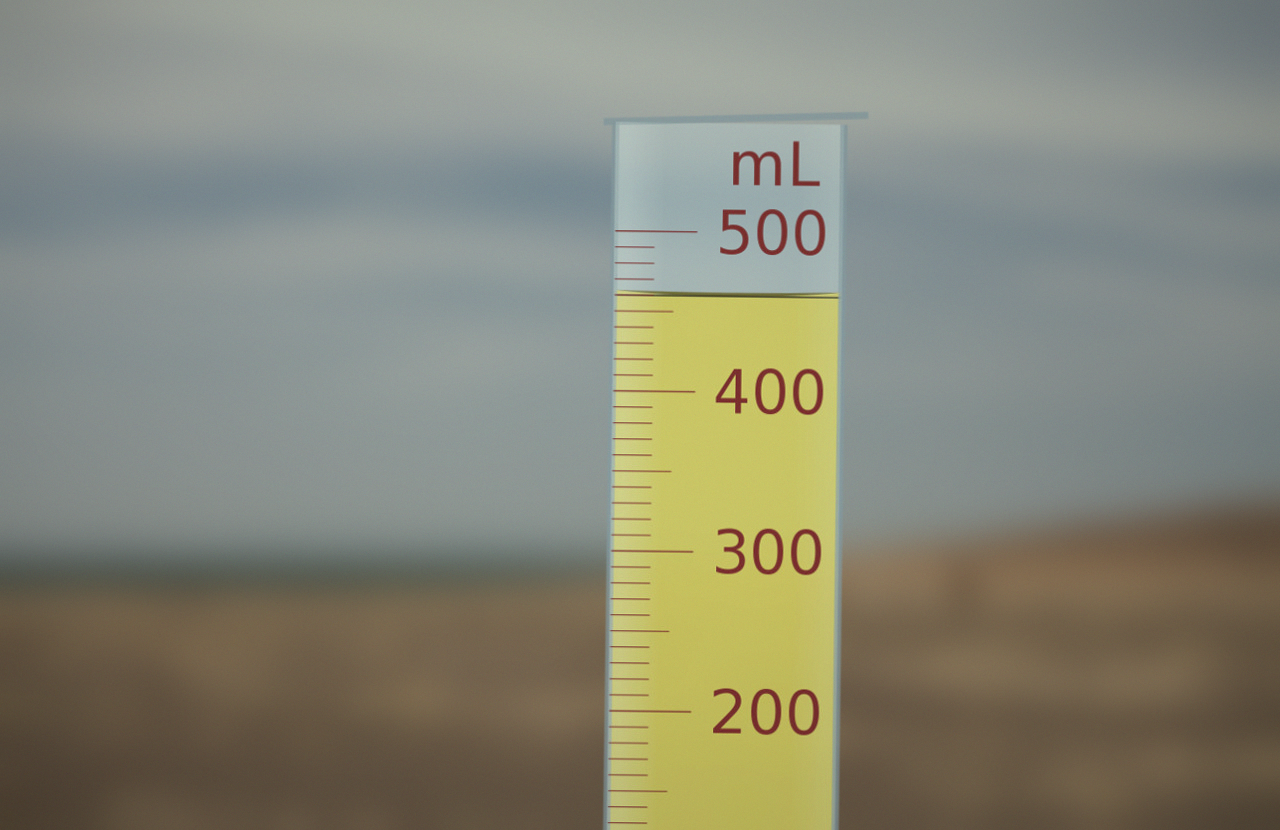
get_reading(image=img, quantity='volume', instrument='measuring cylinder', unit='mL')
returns 460 mL
